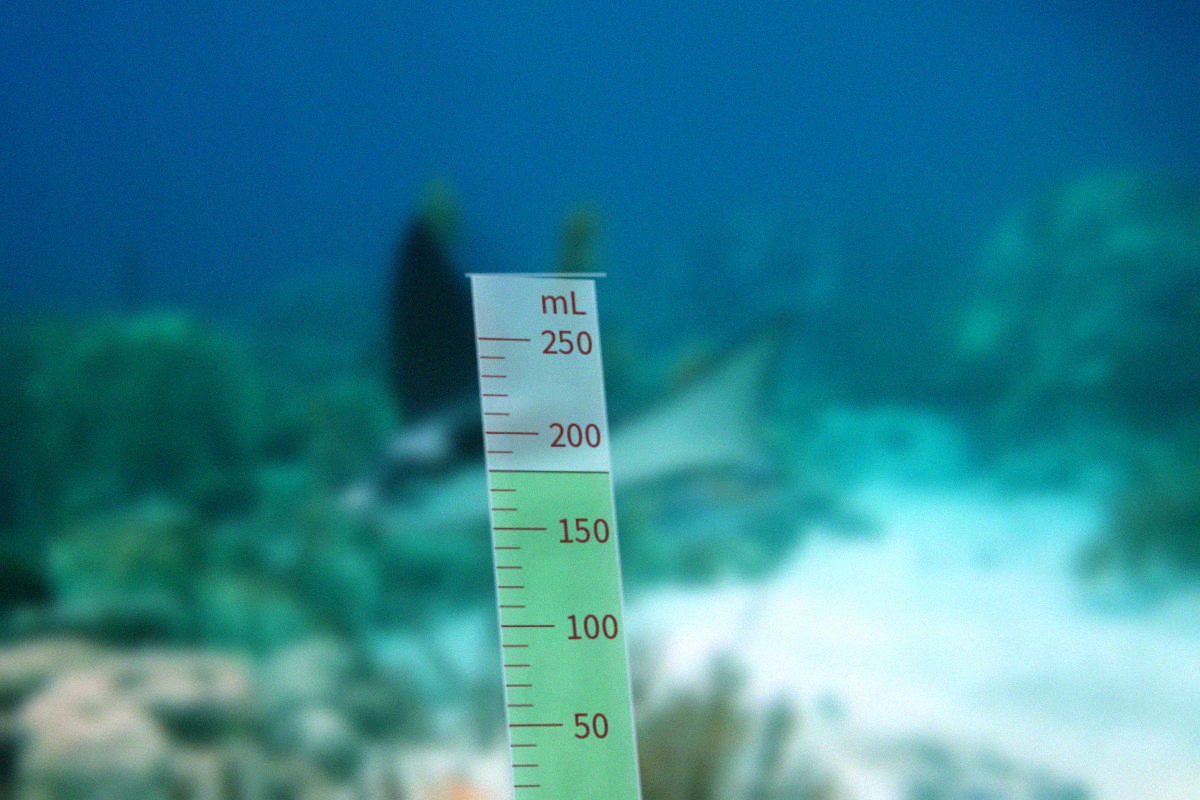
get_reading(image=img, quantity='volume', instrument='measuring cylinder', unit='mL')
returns 180 mL
